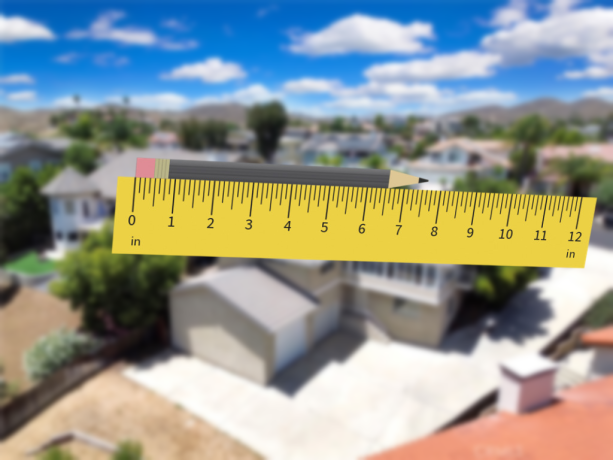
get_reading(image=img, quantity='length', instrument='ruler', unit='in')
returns 7.625 in
